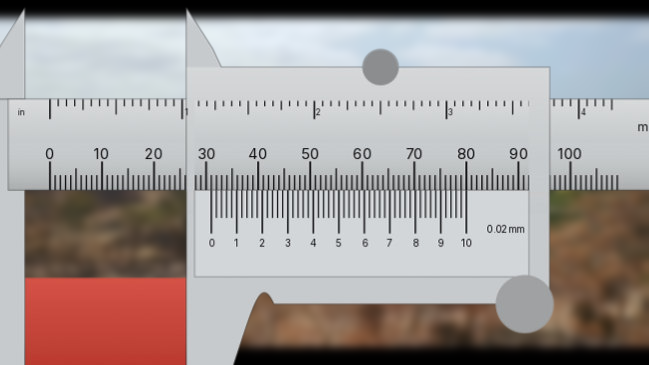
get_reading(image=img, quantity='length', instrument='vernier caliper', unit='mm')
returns 31.0 mm
